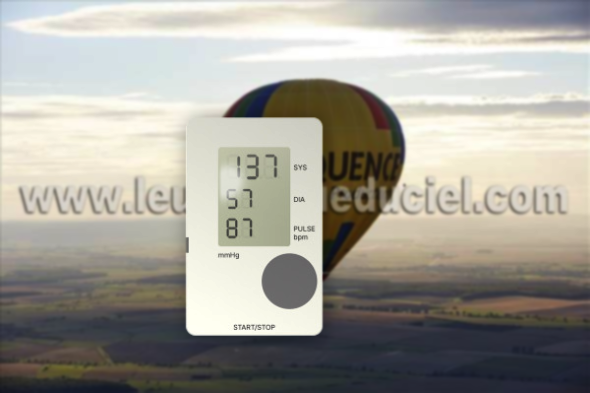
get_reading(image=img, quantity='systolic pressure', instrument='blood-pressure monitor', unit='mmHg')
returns 137 mmHg
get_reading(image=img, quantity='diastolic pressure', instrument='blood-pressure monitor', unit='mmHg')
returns 57 mmHg
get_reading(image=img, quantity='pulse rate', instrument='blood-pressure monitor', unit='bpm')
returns 87 bpm
